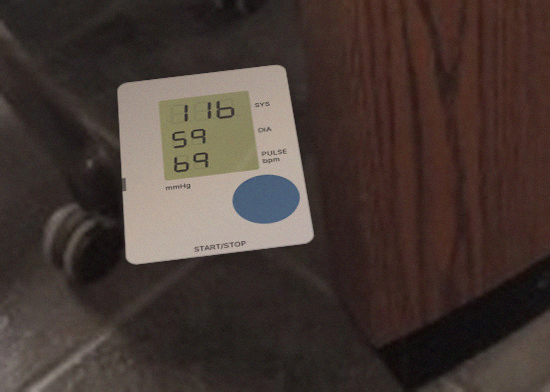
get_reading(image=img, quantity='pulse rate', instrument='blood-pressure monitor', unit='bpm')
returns 69 bpm
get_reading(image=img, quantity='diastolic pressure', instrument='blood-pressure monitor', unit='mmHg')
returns 59 mmHg
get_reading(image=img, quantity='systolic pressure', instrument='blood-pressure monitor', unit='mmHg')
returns 116 mmHg
